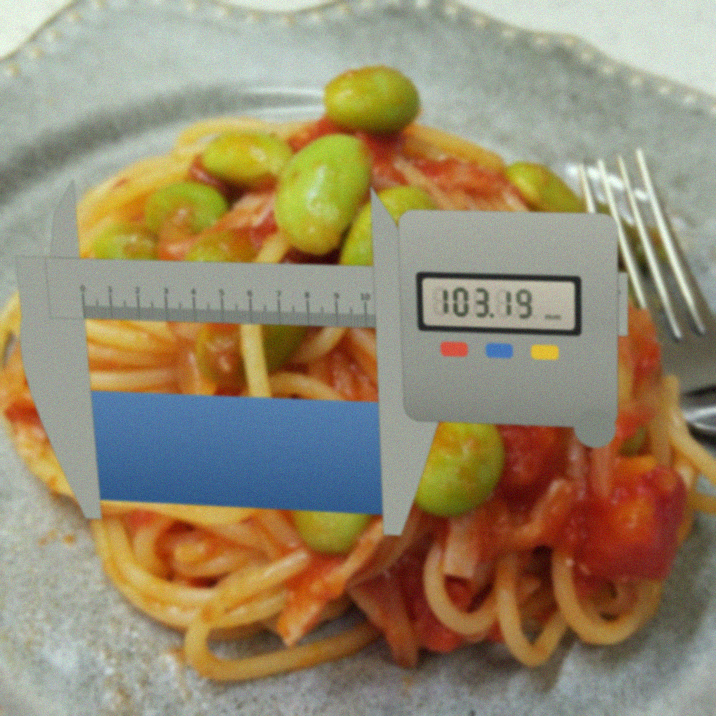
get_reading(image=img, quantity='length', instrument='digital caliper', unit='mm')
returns 103.19 mm
